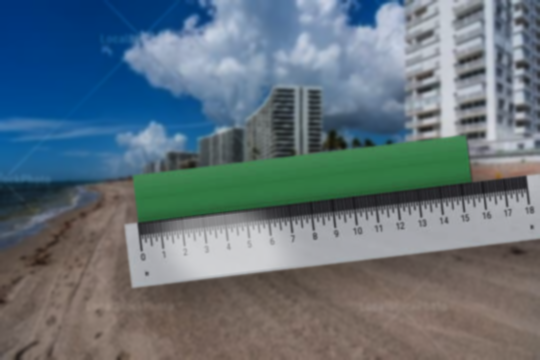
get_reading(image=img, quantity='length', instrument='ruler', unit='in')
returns 15.5 in
